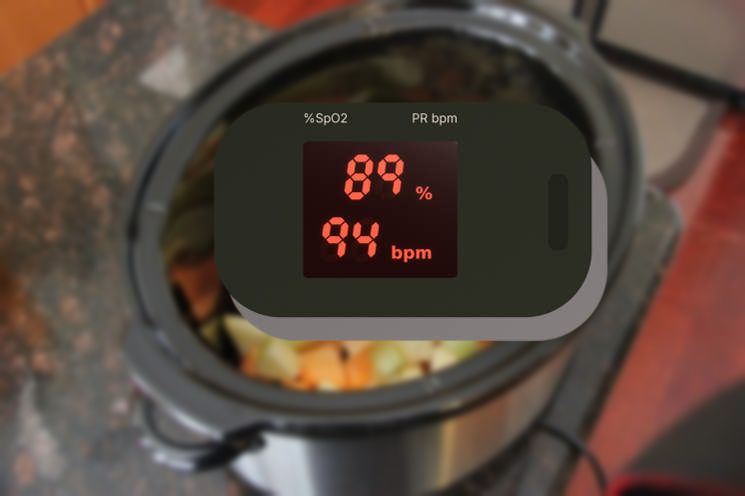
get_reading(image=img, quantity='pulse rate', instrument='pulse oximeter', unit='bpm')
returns 94 bpm
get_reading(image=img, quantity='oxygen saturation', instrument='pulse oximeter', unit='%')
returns 89 %
